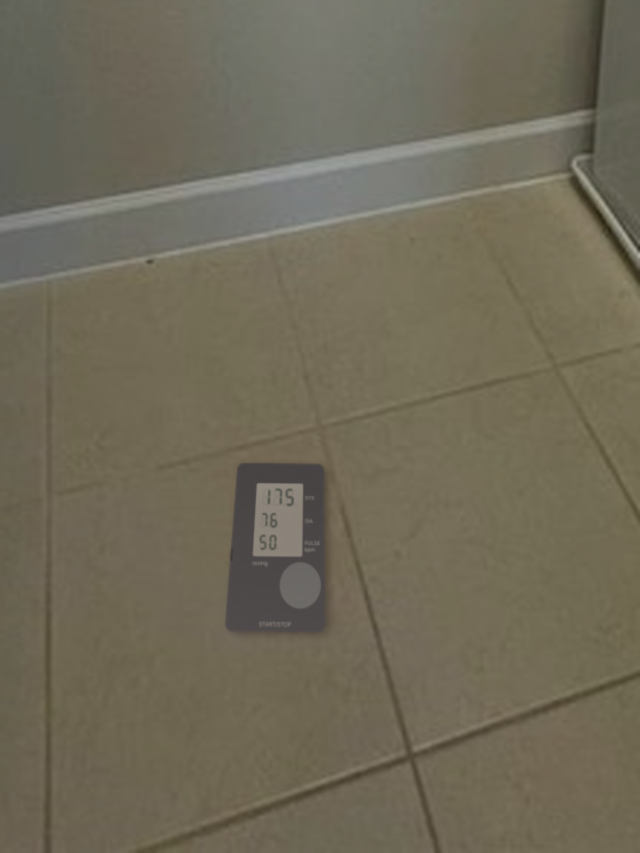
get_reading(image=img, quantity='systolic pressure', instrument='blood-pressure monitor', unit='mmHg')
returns 175 mmHg
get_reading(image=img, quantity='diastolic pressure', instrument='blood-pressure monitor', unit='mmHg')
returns 76 mmHg
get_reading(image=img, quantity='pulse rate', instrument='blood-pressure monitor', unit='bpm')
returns 50 bpm
